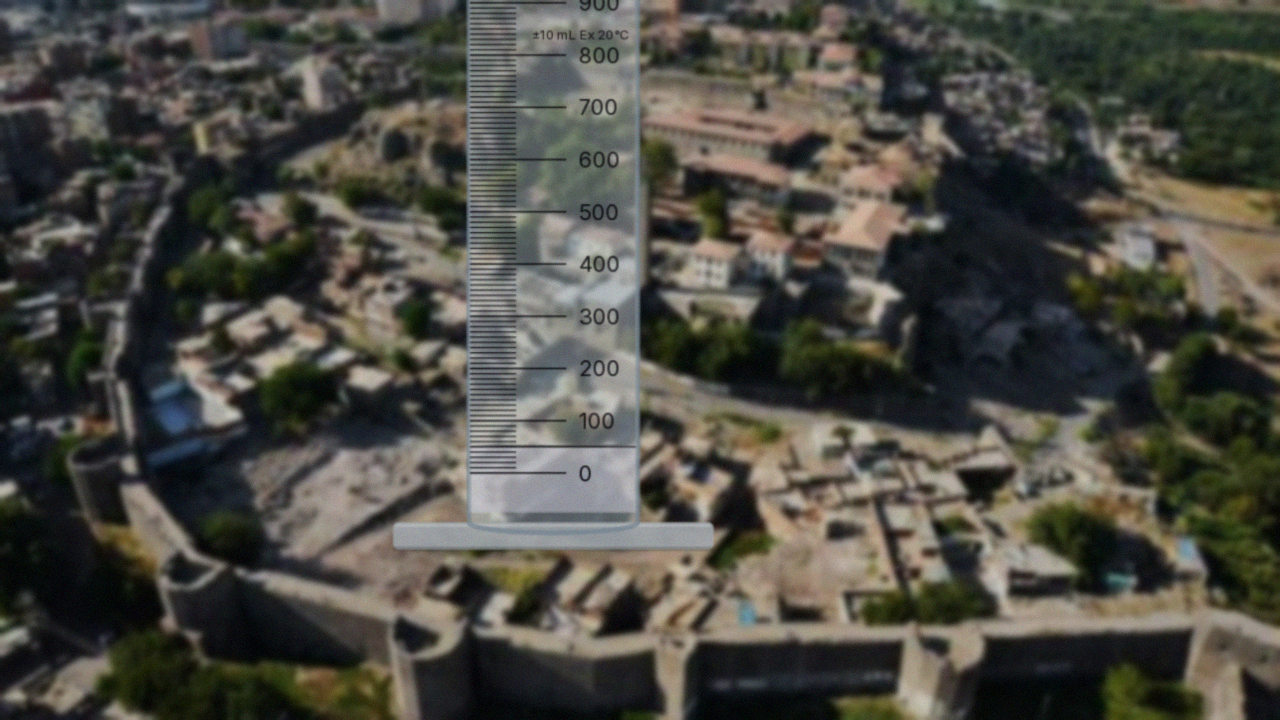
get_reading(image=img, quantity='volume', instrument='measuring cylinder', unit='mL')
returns 50 mL
